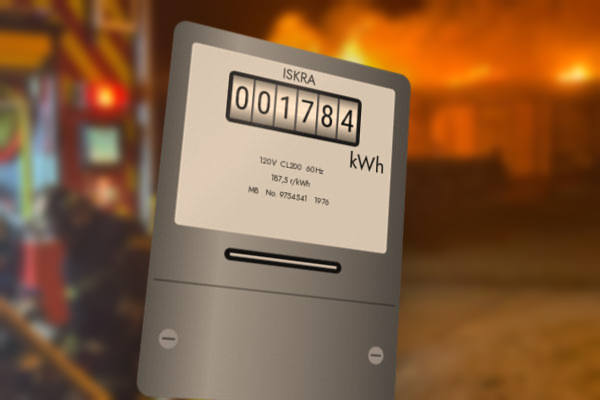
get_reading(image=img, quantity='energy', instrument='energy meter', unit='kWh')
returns 1784 kWh
